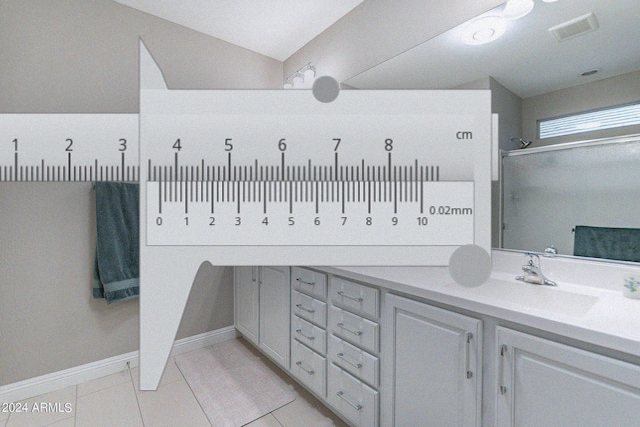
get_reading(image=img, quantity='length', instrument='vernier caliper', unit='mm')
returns 37.0 mm
